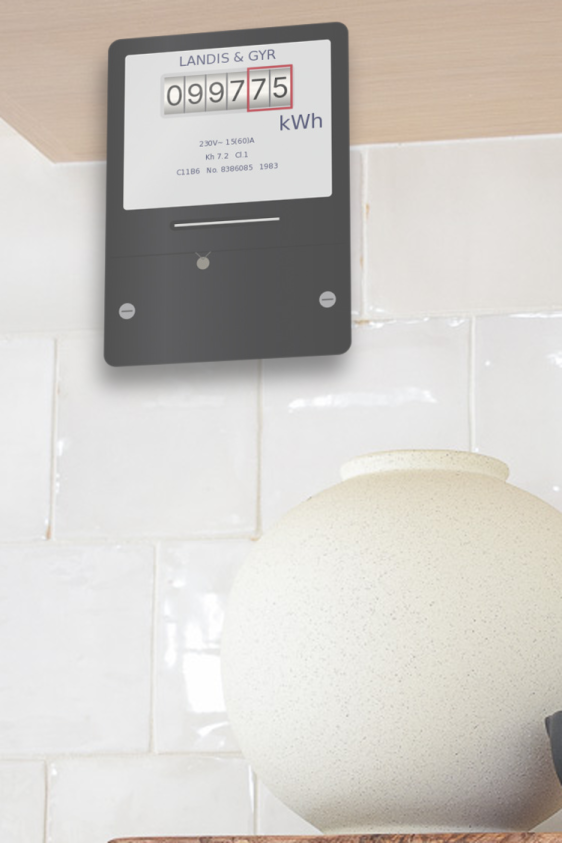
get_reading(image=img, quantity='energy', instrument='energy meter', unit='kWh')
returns 997.75 kWh
